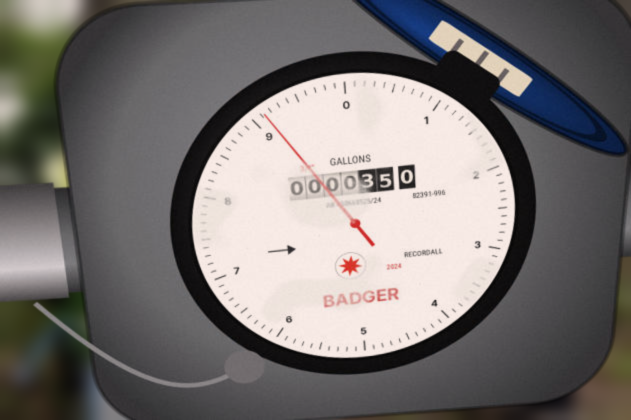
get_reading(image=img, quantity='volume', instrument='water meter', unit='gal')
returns 349.1 gal
